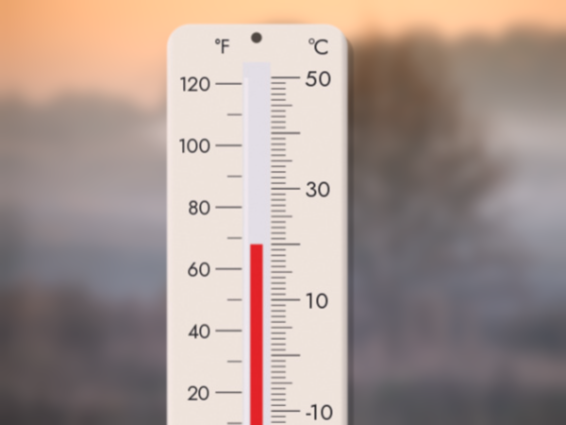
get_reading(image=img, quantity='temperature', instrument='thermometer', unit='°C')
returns 20 °C
